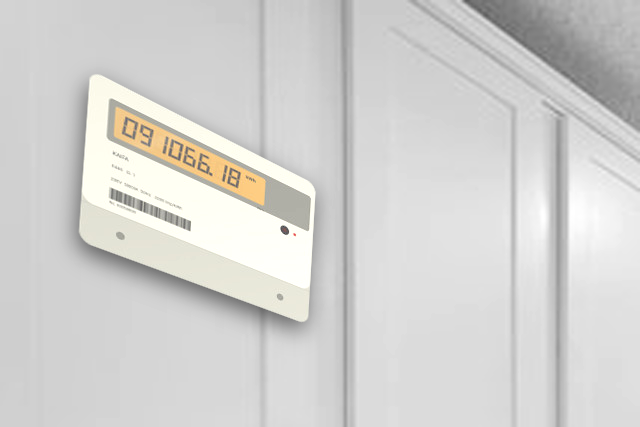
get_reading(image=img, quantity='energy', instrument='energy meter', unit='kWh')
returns 91066.18 kWh
